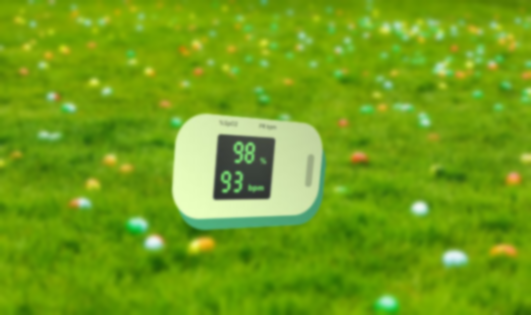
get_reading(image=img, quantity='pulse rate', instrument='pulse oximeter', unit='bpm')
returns 93 bpm
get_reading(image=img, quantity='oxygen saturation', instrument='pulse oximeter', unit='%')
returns 98 %
